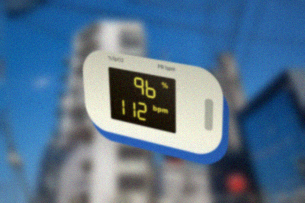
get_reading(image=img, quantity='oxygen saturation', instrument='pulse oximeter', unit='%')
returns 96 %
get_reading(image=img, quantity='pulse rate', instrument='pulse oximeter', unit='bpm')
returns 112 bpm
